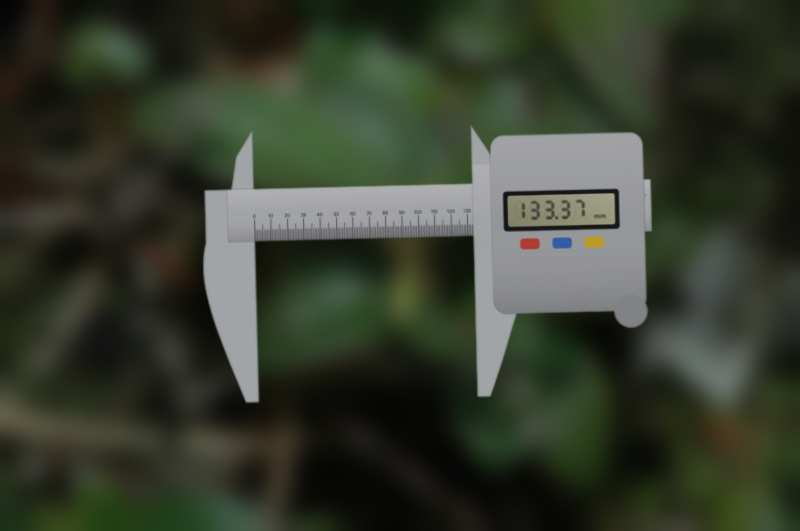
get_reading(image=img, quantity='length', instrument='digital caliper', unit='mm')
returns 133.37 mm
